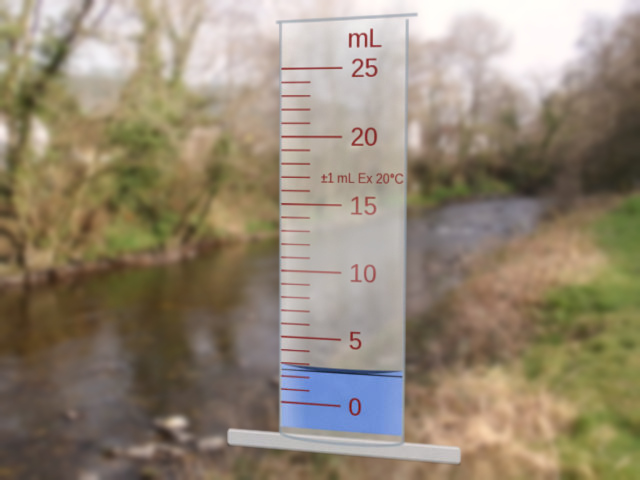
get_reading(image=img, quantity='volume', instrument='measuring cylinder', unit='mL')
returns 2.5 mL
